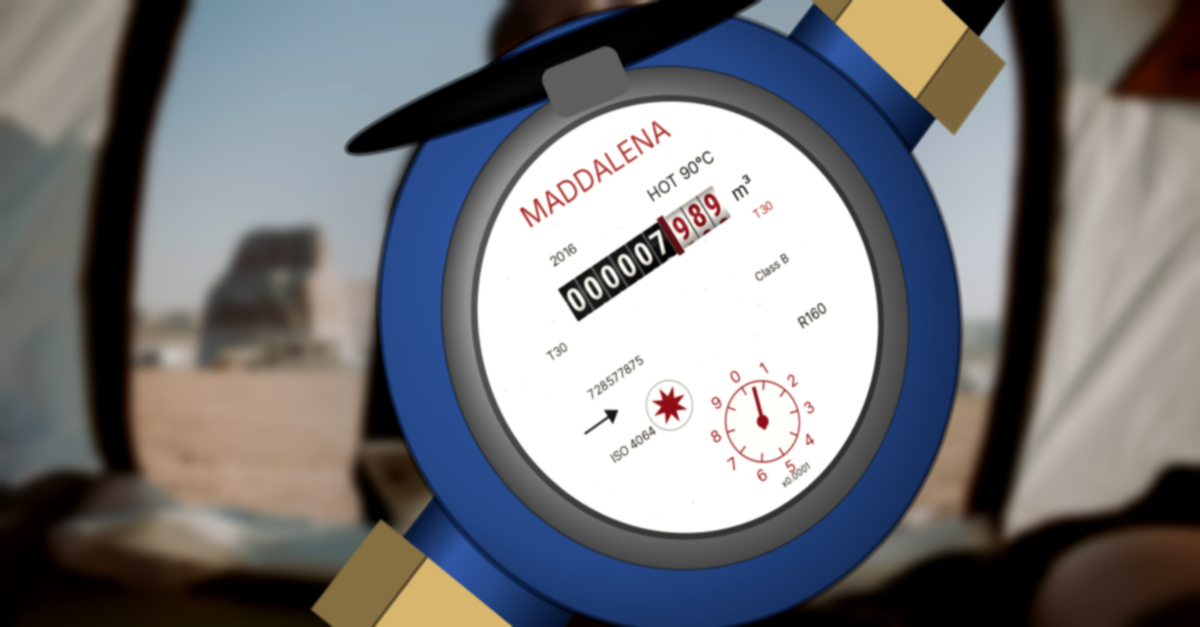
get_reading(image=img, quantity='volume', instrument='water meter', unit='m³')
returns 7.9890 m³
